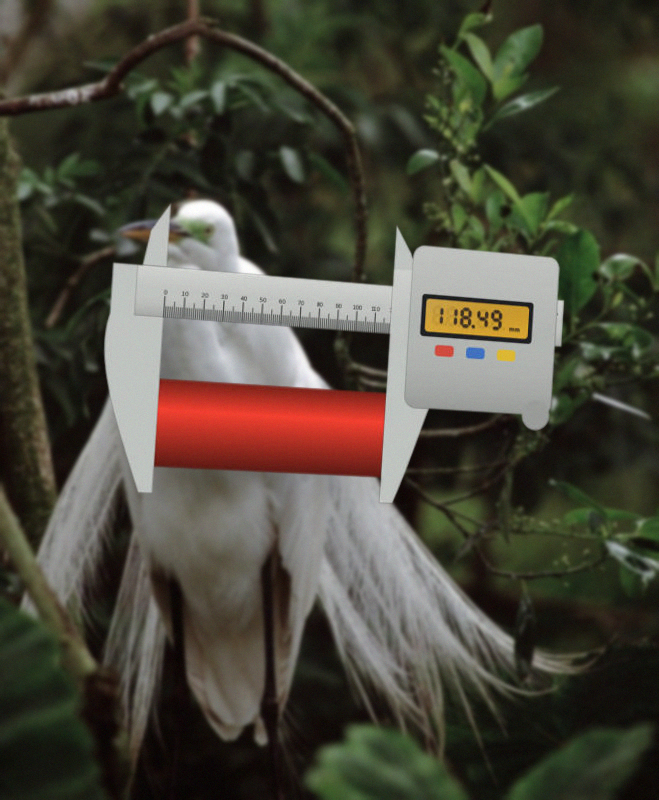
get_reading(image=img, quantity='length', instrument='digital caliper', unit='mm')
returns 118.49 mm
